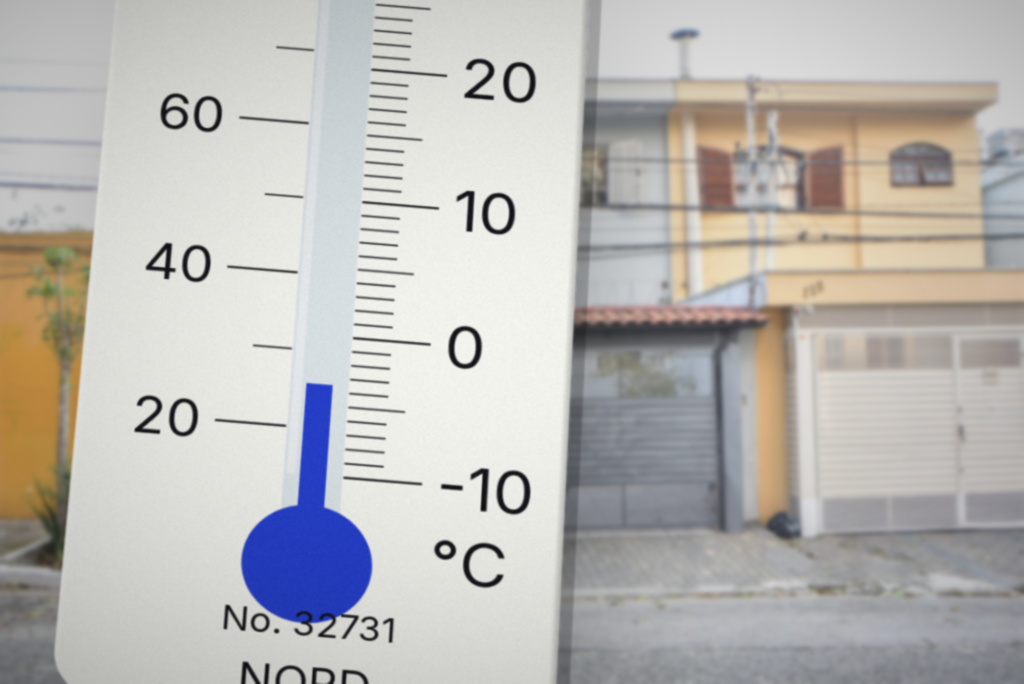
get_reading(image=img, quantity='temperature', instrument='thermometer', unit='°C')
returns -3.5 °C
